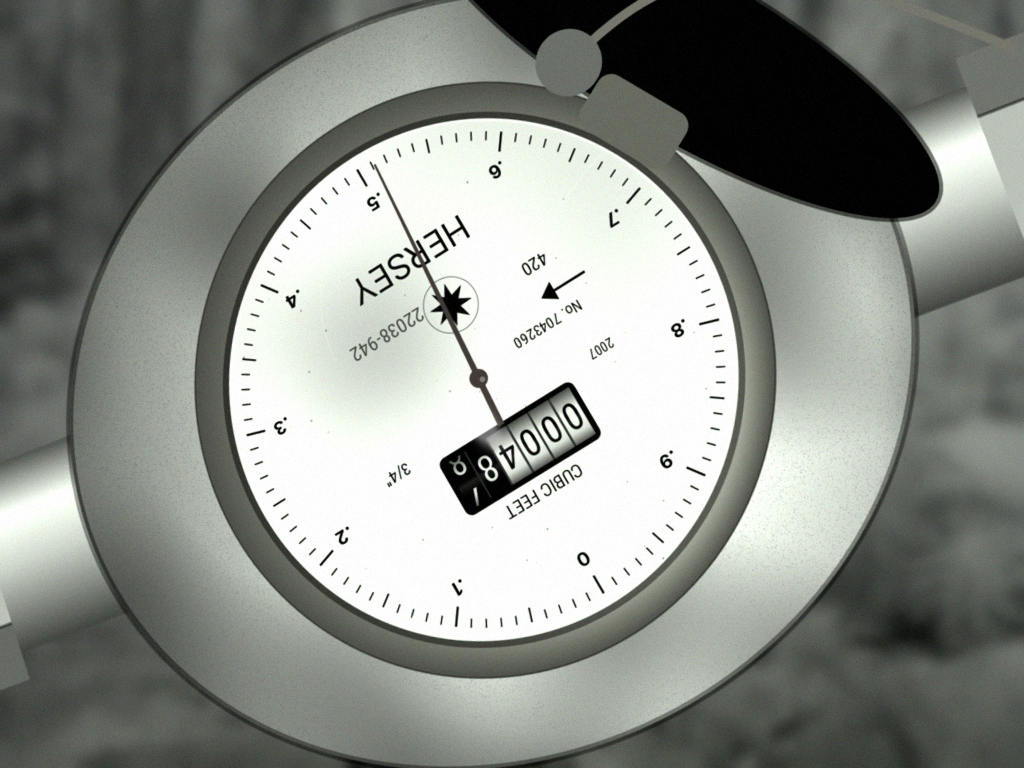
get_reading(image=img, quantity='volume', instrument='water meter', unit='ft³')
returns 487.51 ft³
